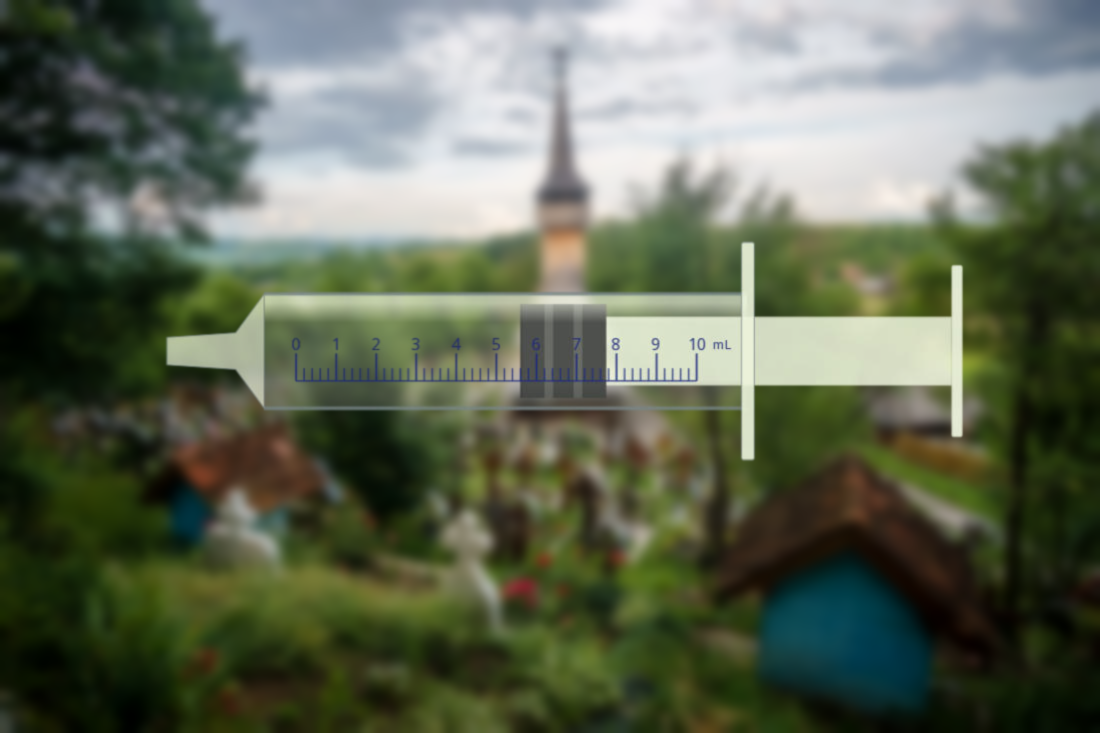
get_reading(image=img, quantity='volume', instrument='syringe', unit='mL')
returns 5.6 mL
